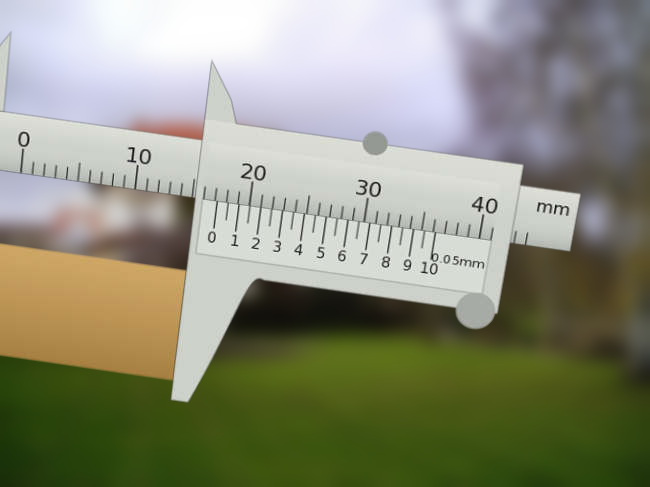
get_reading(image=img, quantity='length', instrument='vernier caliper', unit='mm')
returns 17.2 mm
